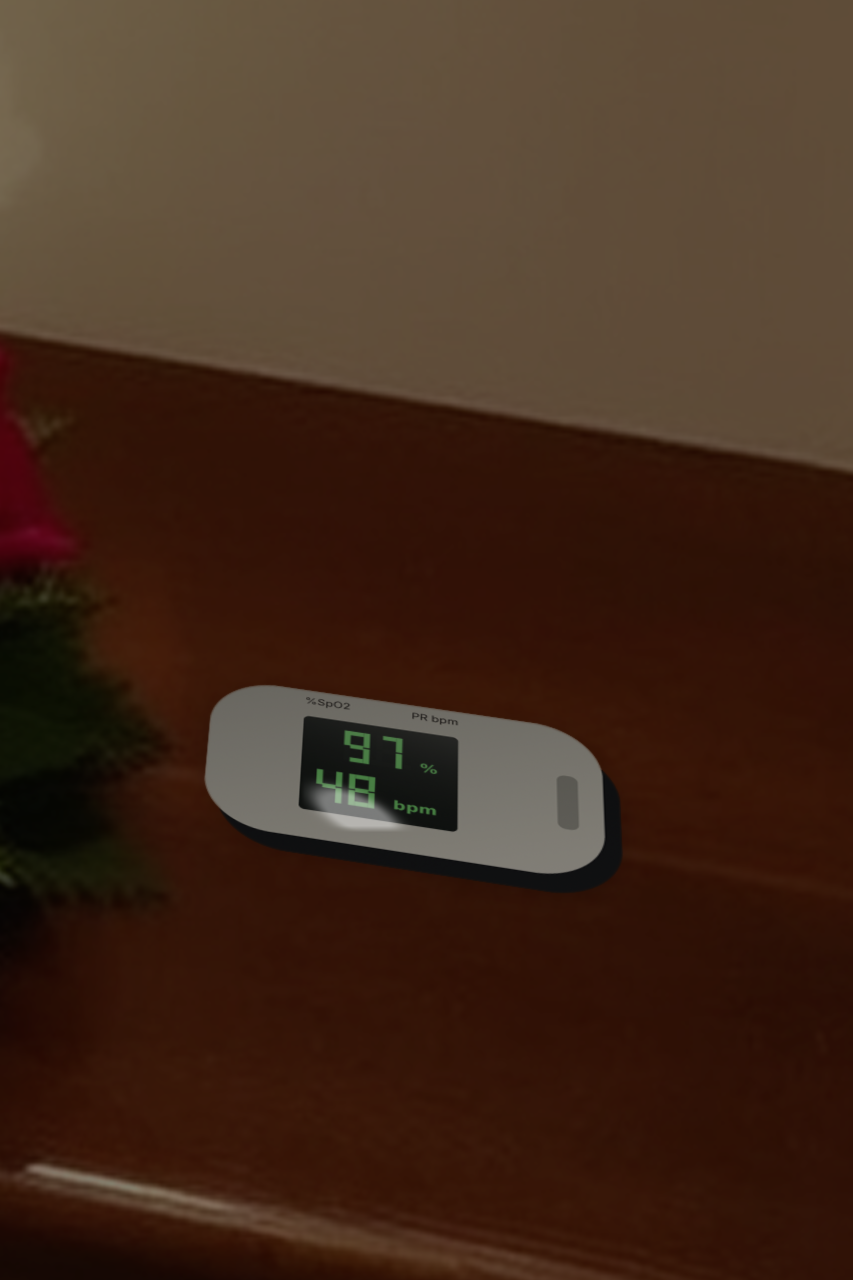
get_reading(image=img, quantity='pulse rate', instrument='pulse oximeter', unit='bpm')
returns 48 bpm
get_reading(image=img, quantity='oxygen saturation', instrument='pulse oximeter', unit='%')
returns 97 %
